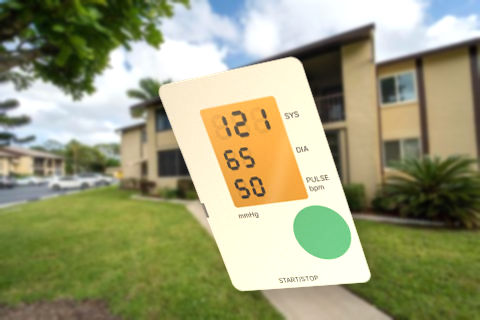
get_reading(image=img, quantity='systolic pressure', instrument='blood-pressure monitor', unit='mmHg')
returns 121 mmHg
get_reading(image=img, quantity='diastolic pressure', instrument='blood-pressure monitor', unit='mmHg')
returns 65 mmHg
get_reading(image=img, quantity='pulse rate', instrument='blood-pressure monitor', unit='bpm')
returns 50 bpm
